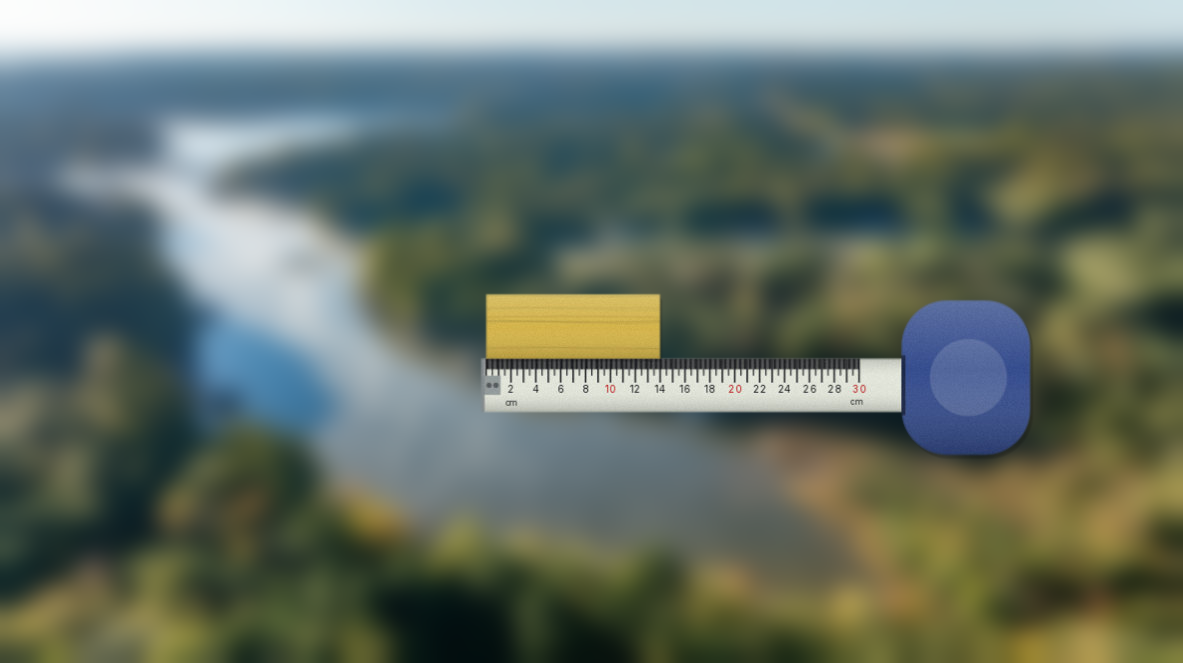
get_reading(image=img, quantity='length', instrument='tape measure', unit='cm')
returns 14 cm
